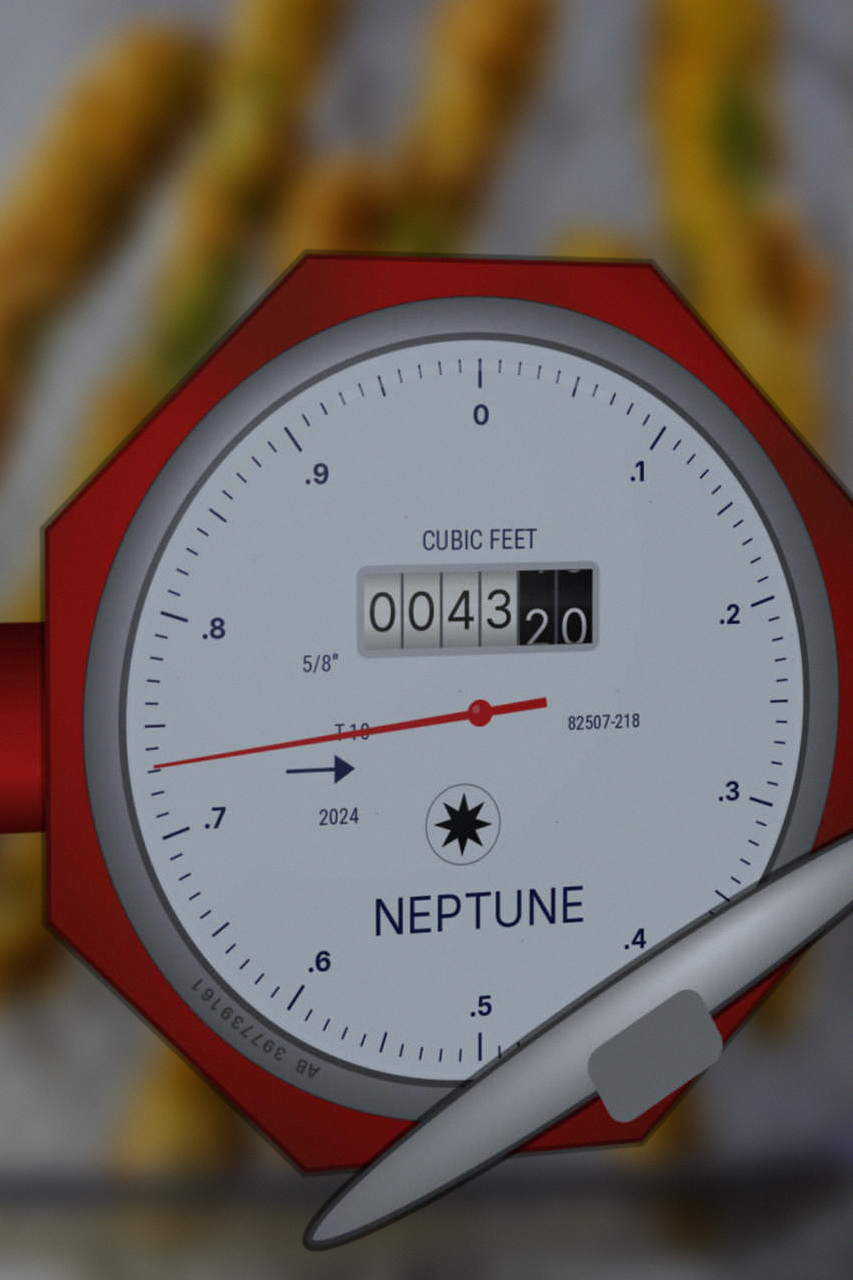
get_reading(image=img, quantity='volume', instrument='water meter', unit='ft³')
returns 4319.73 ft³
